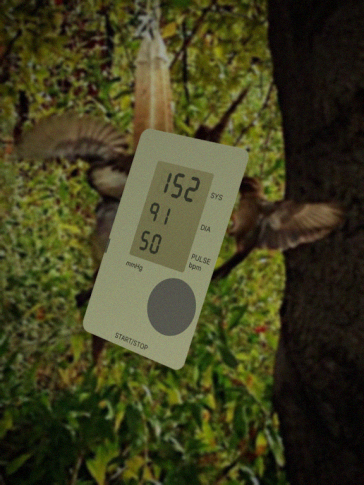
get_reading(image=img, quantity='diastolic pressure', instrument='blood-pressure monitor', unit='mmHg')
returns 91 mmHg
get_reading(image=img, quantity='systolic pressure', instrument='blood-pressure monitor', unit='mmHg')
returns 152 mmHg
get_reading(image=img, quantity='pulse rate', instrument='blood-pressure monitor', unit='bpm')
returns 50 bpm
